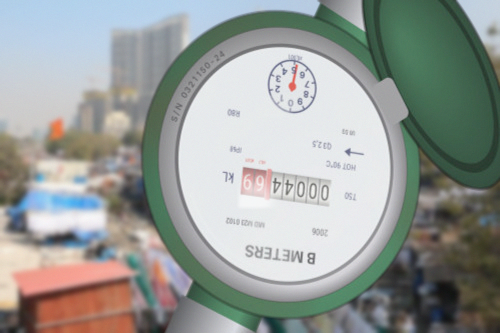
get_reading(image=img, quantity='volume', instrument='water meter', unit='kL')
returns 44.695 kL
